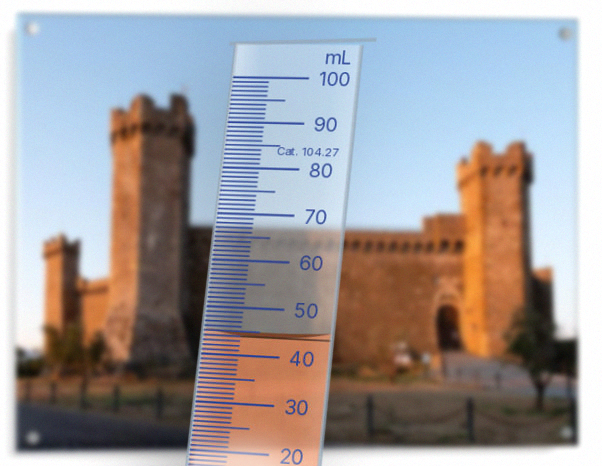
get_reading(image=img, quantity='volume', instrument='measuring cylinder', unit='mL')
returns 44 mL
